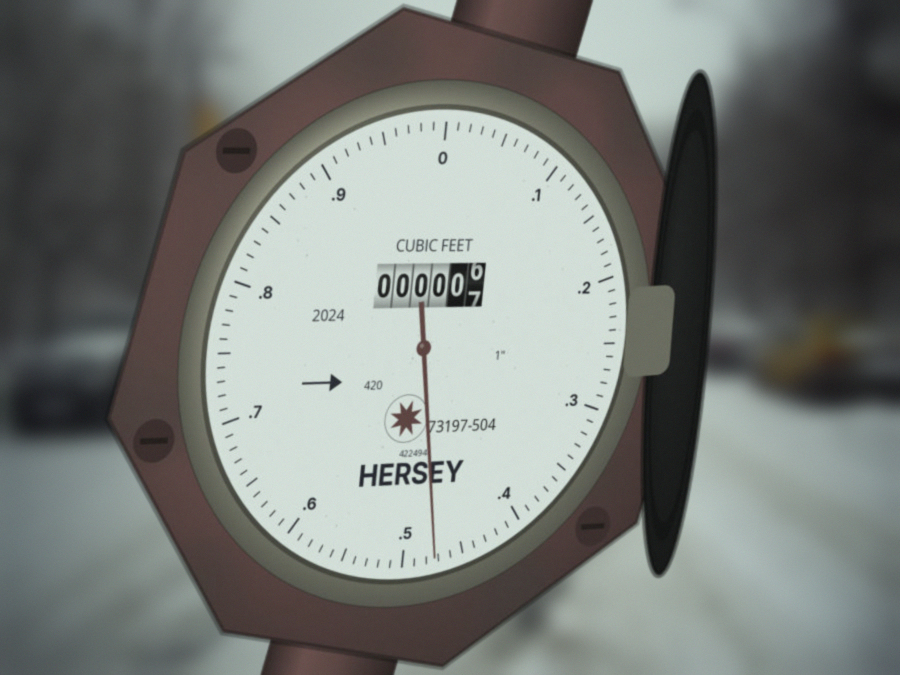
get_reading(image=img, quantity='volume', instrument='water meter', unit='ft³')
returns 6.47 ft³
